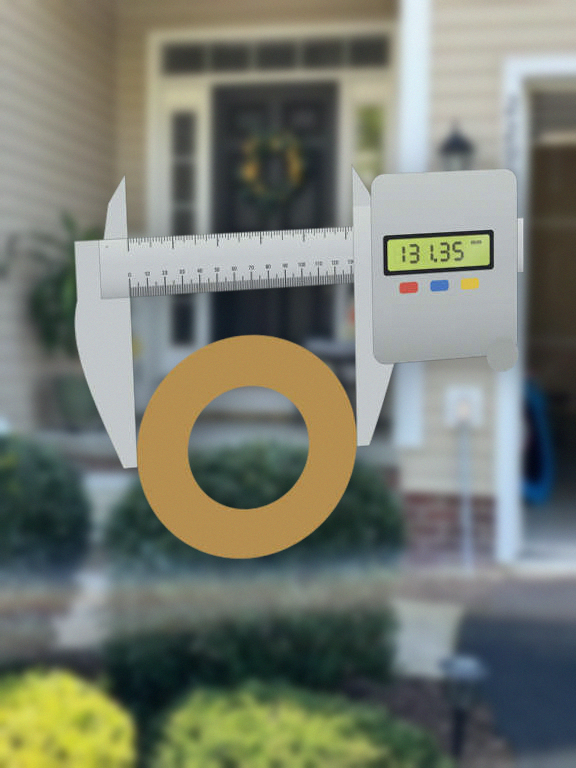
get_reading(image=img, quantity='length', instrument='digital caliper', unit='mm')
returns 131.35 mm
